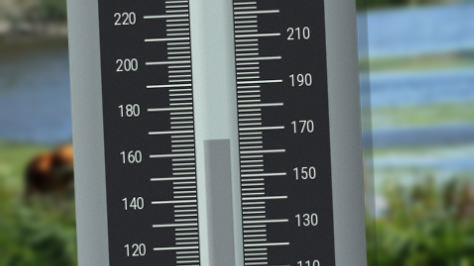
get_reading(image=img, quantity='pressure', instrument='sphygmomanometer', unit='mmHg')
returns 166 mmHg
